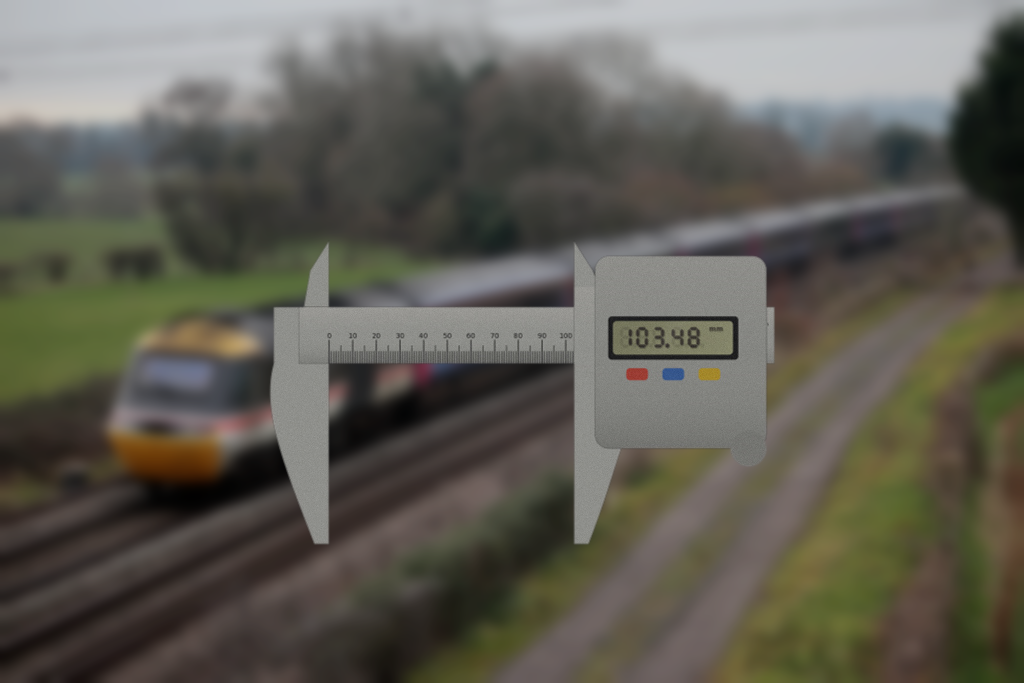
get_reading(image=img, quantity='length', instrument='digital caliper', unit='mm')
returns 103.48 mm
